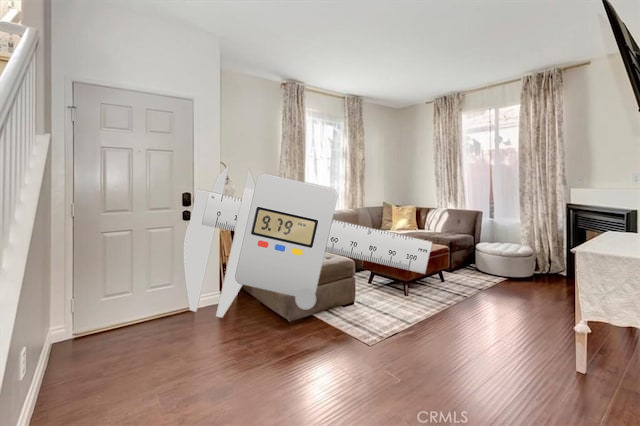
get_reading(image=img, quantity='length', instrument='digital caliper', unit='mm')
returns 9.79 mm
